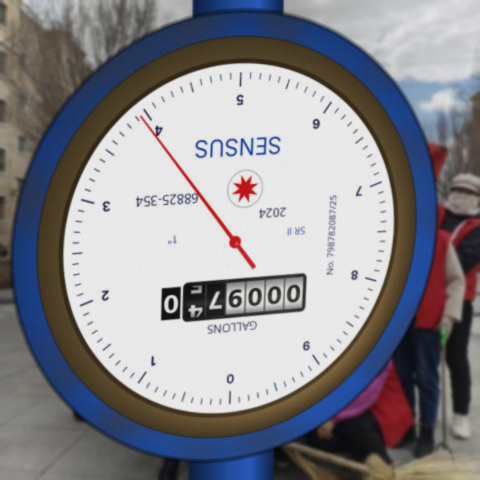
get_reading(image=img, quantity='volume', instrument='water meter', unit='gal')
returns 9743.9 gal
